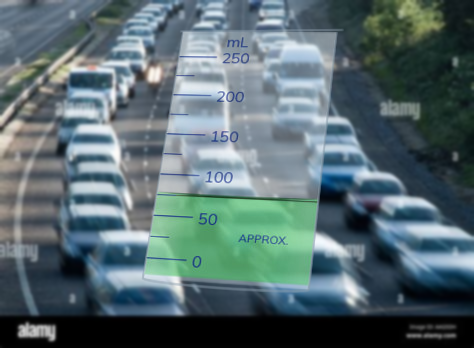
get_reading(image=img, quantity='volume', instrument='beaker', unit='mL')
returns 75 mL
